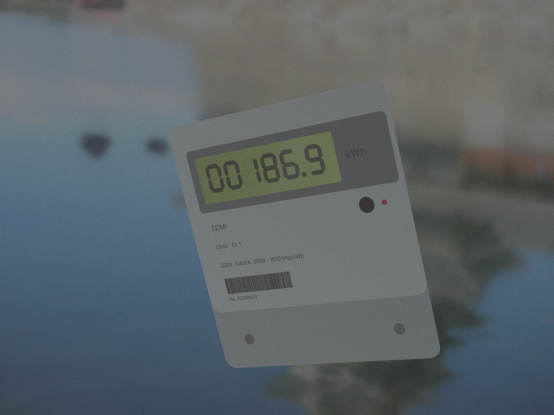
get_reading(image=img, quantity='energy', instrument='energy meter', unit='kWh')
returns 186.9 kWh
